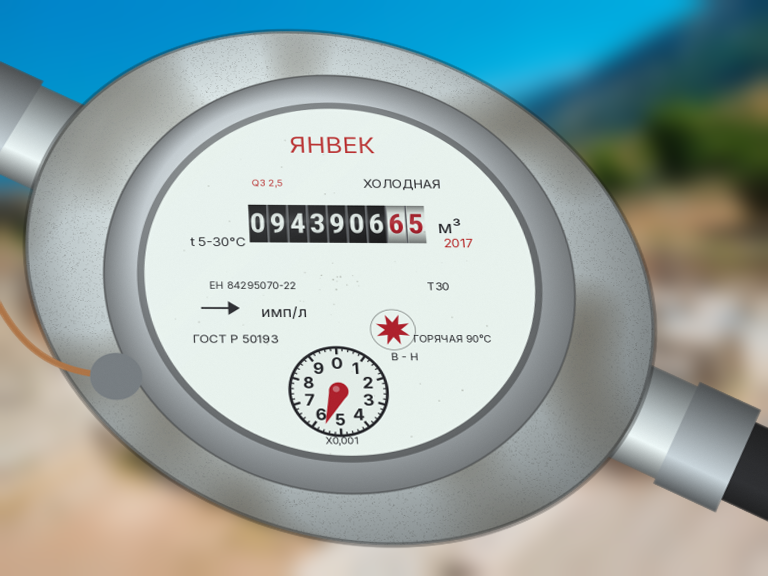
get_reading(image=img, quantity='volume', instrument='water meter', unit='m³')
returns 943906.655 m³
